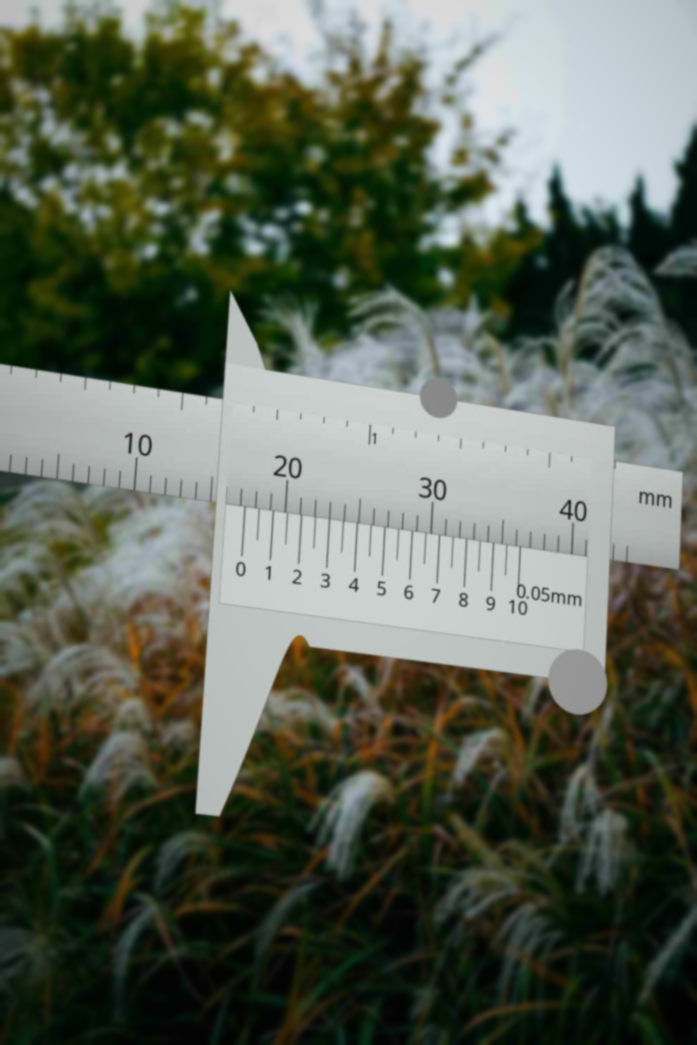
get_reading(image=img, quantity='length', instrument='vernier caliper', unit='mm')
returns 17.3 mm
